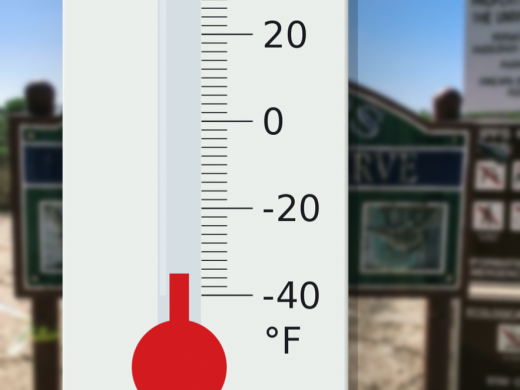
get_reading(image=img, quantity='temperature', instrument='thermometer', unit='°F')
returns -35 °F
